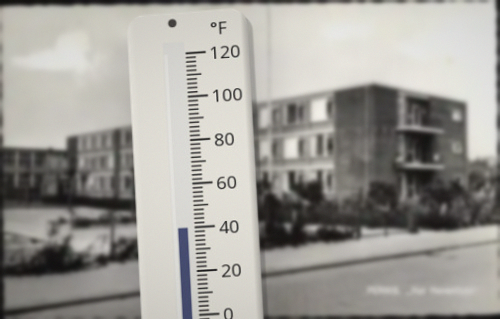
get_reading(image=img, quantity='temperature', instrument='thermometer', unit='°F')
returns 40 °F
